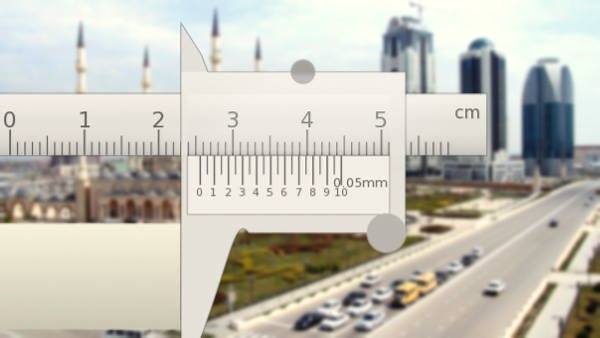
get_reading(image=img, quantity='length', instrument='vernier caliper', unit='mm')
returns 25.6 mm
